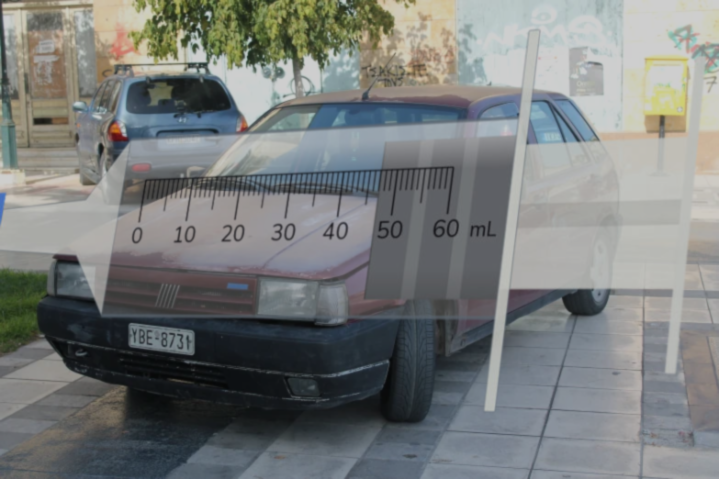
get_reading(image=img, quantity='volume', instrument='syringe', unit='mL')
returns 47 mL
